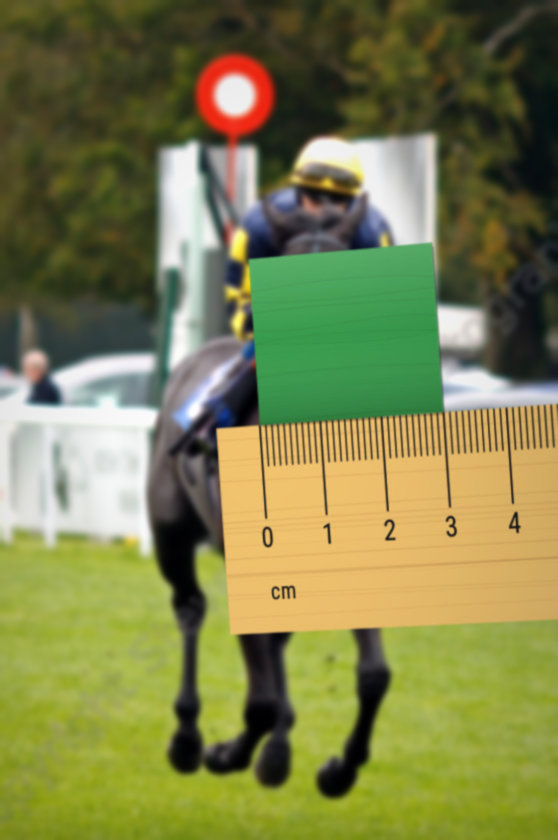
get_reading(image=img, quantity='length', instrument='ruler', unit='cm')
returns 3 cm
